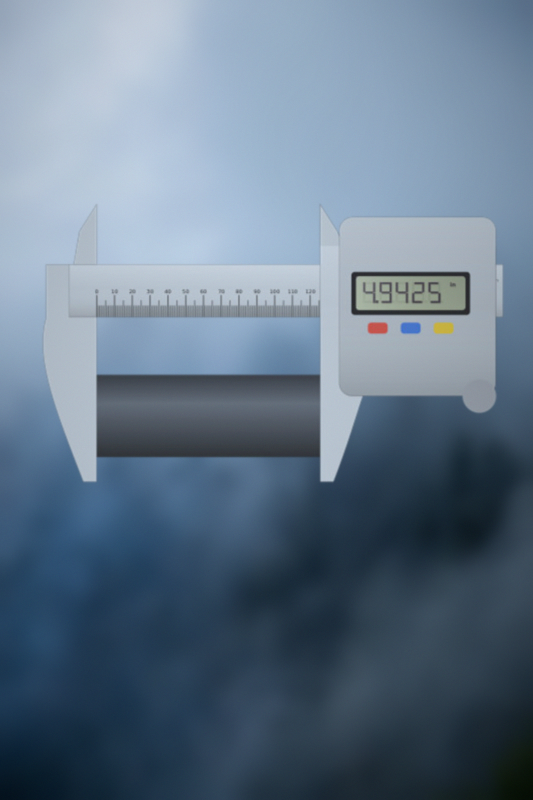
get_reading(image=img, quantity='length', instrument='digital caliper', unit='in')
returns 4.9425 in
